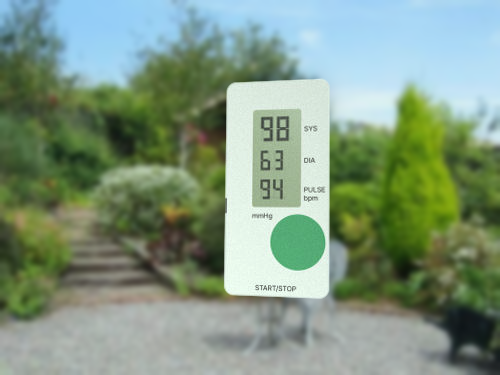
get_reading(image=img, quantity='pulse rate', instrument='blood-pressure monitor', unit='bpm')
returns 94 bpm
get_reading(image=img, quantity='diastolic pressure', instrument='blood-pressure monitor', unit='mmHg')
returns 63 mmHg
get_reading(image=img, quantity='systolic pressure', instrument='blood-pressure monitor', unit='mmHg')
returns 98 mmHg
